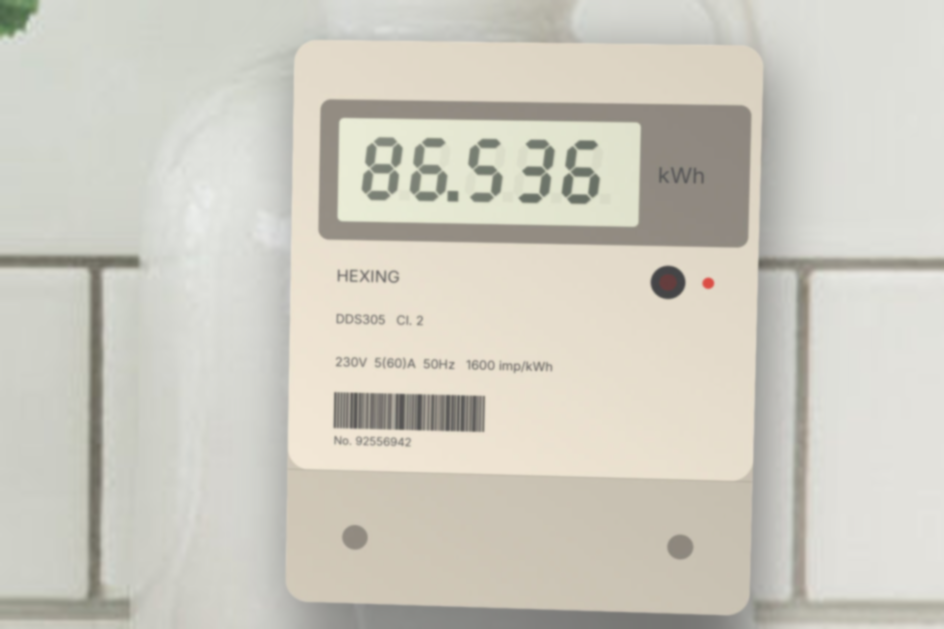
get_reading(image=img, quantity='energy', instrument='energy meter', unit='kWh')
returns 86.536 kWh
